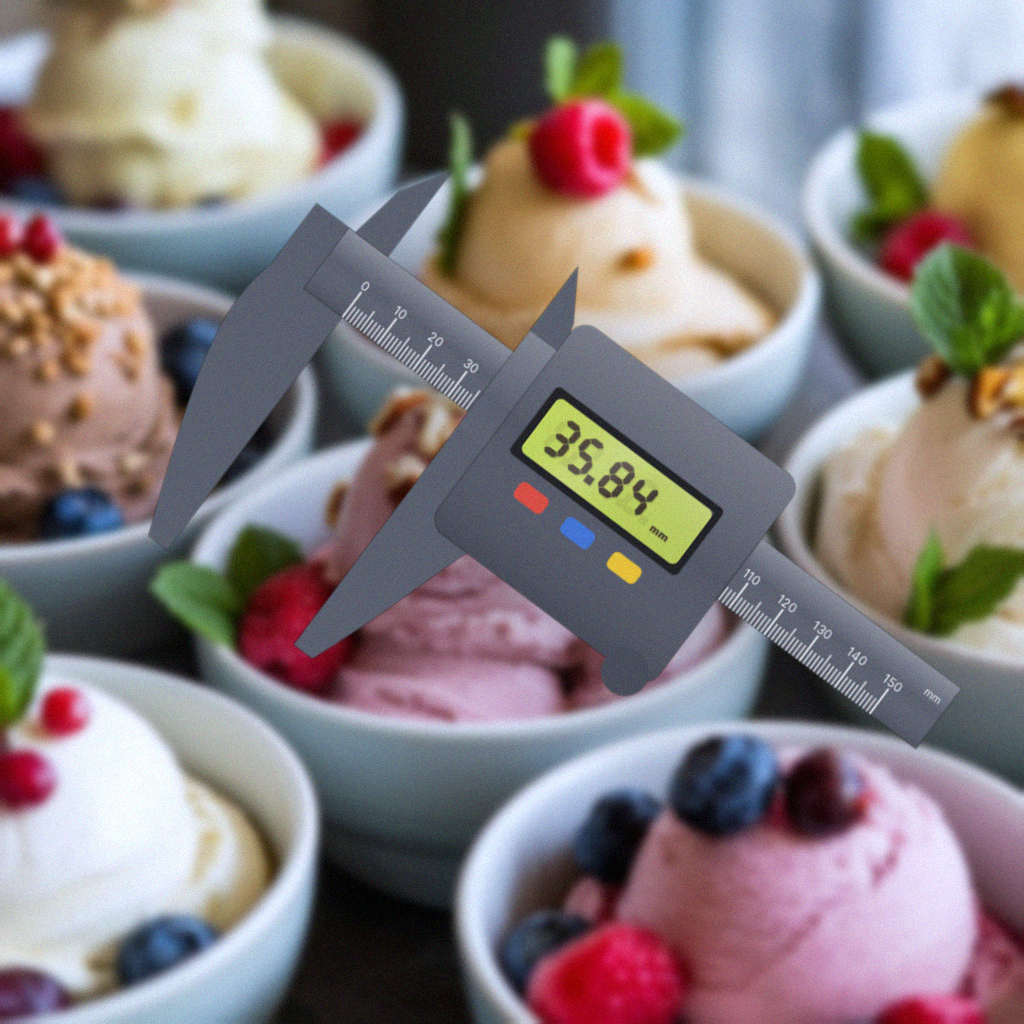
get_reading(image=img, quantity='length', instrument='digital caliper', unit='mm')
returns 35.84 mm
